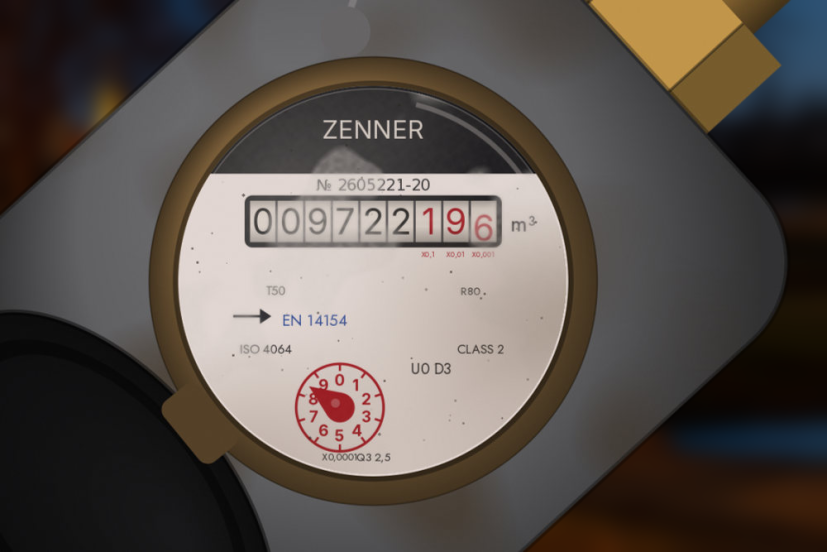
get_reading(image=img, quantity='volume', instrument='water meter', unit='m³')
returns 9722.1958 m³
